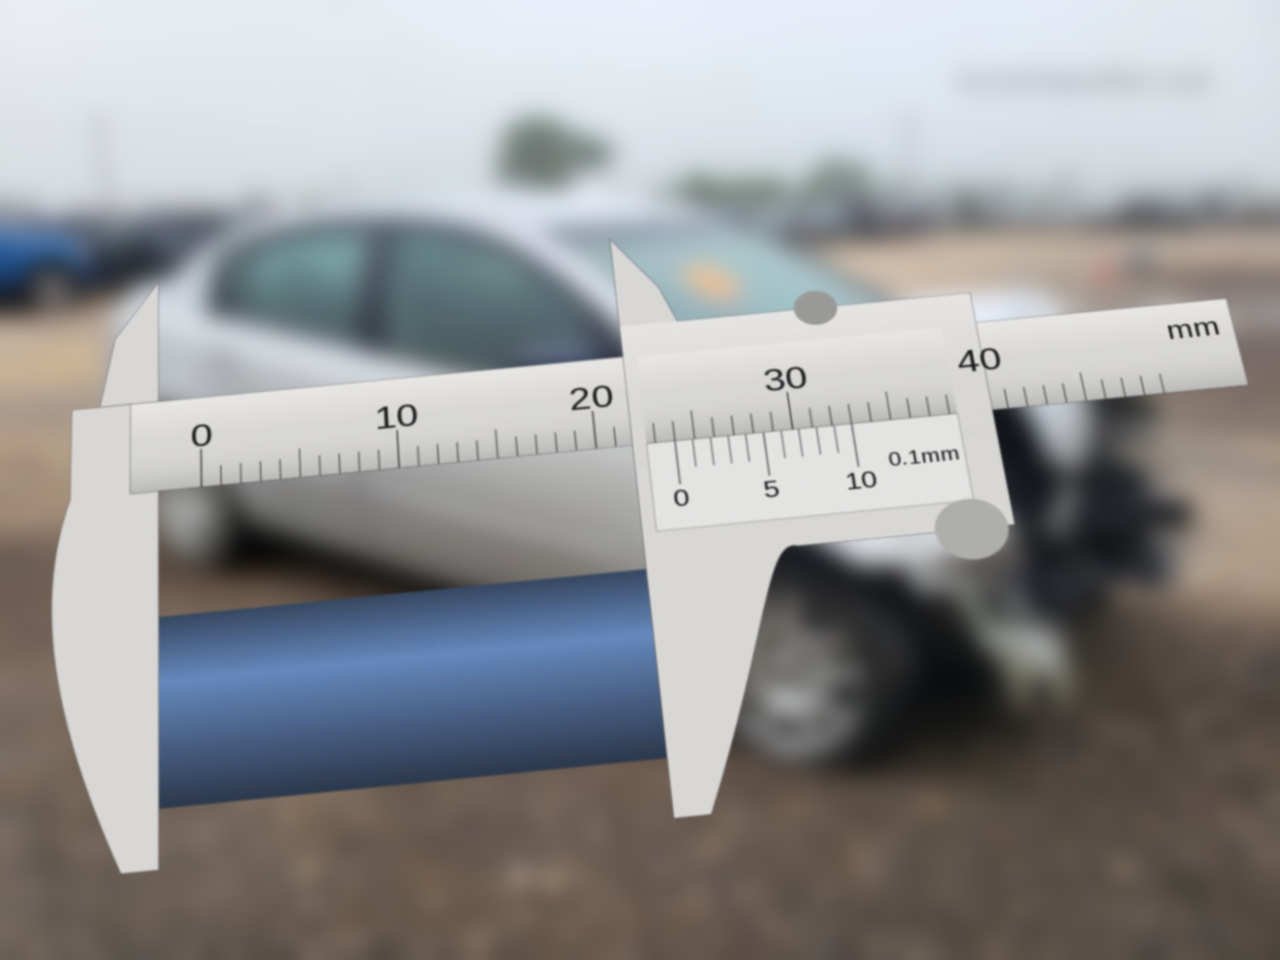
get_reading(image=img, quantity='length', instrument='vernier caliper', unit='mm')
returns 24.0 mm
